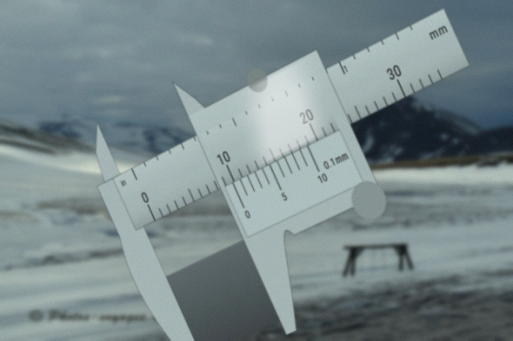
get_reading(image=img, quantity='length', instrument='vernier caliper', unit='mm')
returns 9.8 mm
